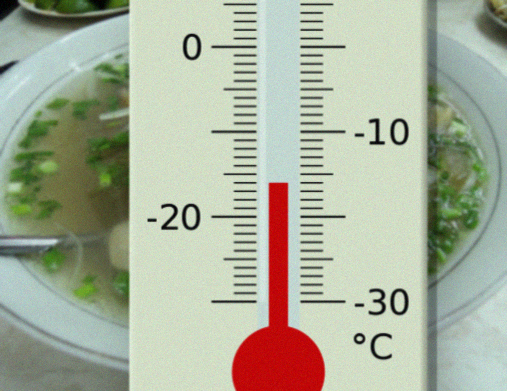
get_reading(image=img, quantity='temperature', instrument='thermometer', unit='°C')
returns -16 °C
